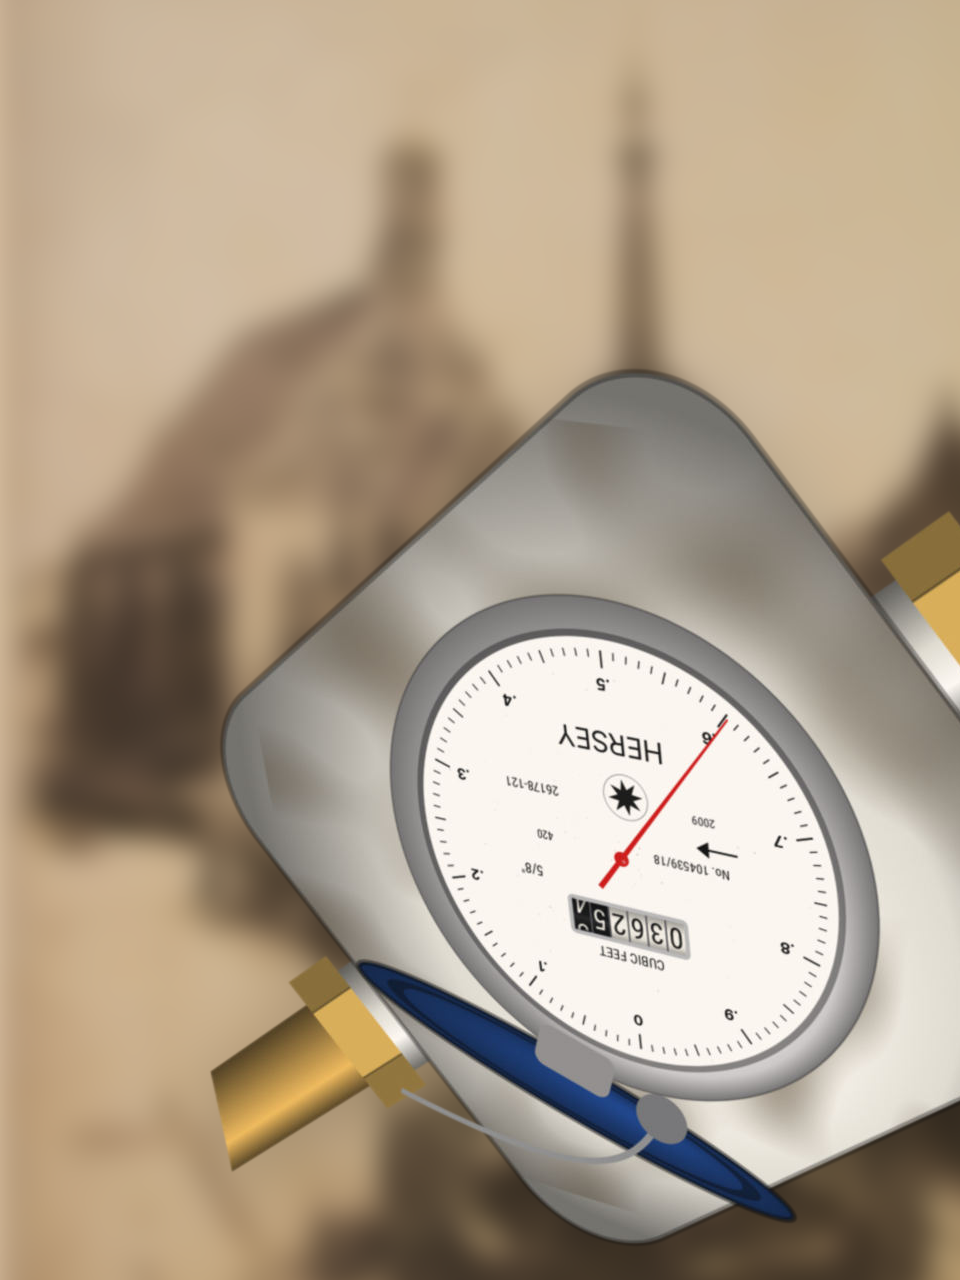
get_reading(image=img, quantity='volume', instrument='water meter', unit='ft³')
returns 36253.60 ft³
